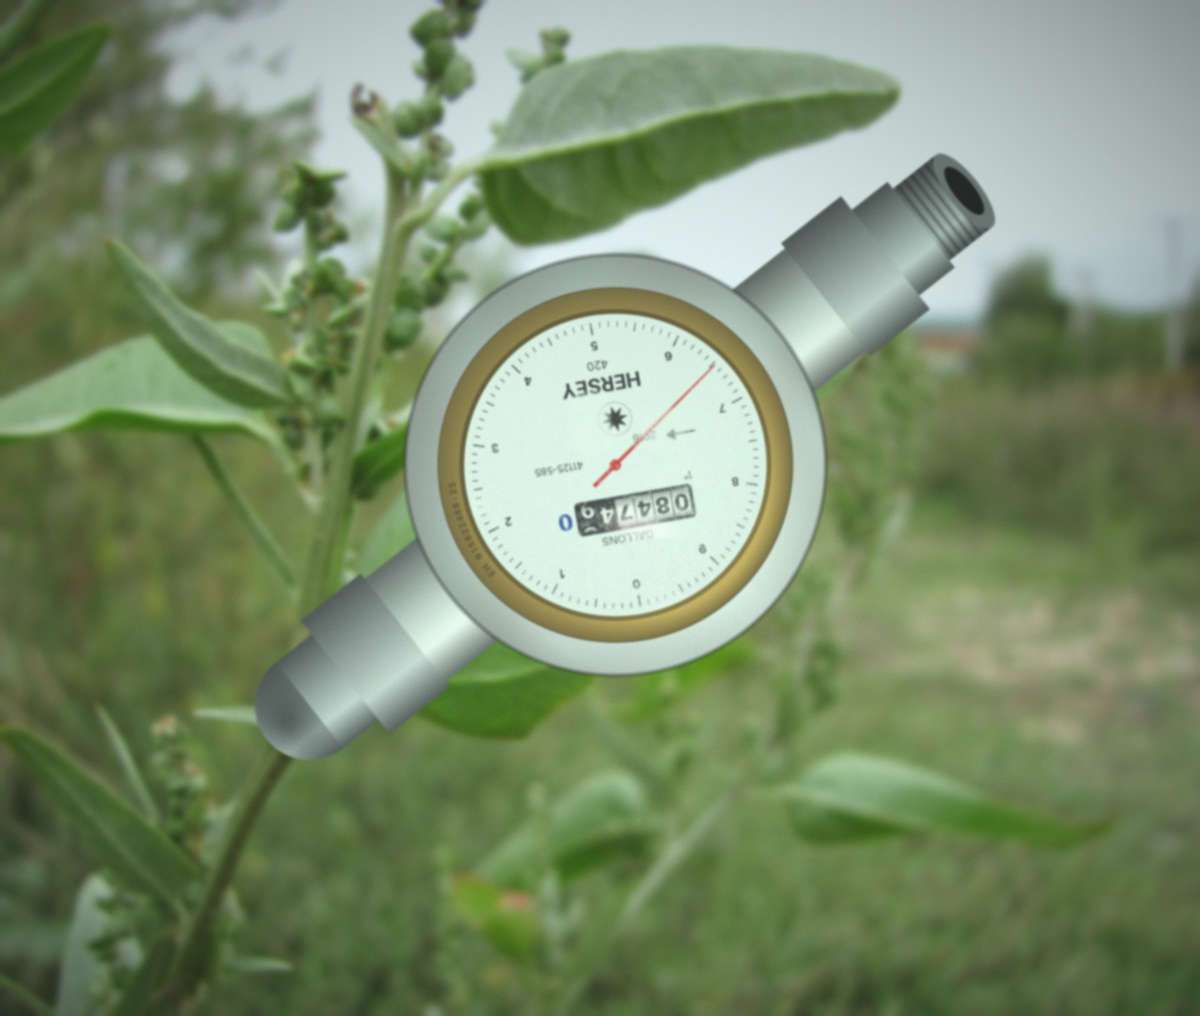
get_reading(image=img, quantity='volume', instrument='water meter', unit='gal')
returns 847486.5 gal
